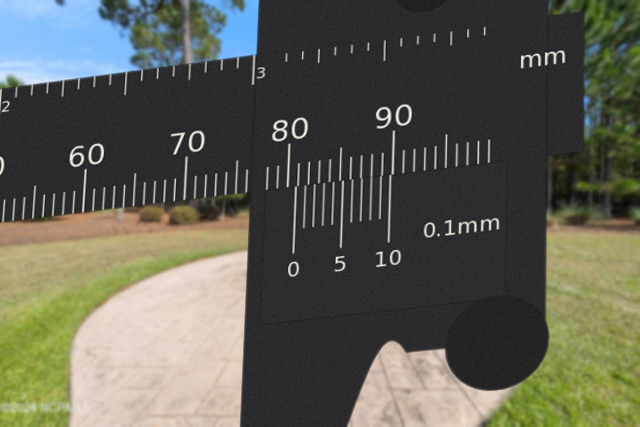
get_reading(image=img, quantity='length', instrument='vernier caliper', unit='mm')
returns 80.8 mm
